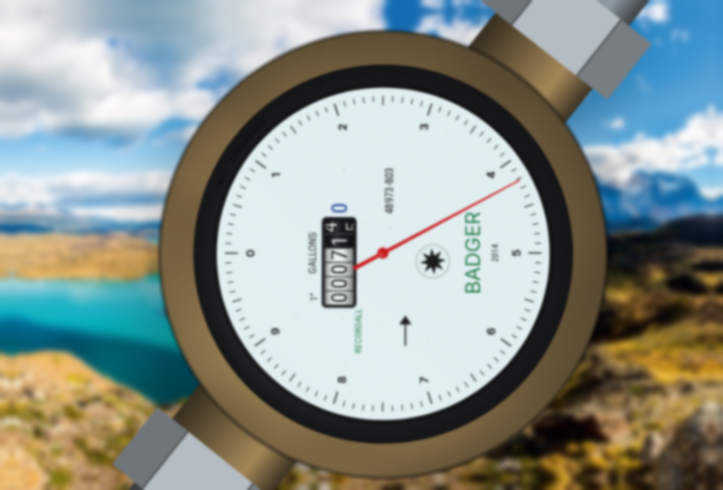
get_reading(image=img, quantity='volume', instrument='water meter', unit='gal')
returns 7144.2 gal
